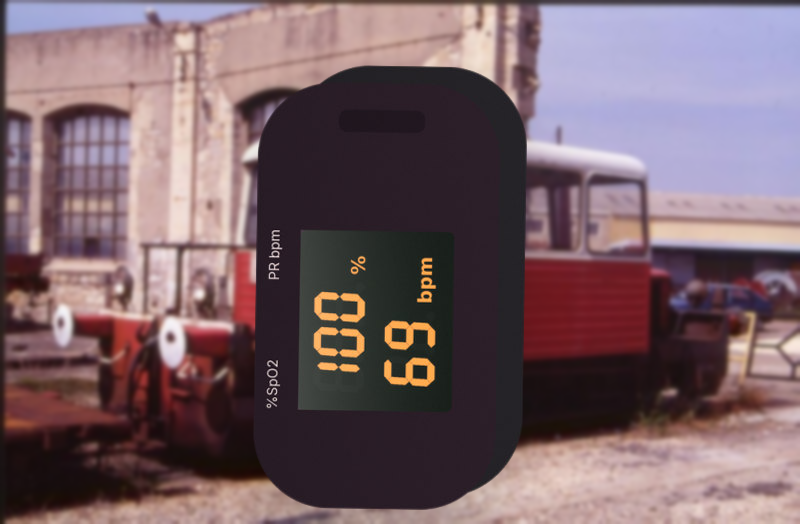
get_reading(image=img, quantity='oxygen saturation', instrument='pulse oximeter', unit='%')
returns 100 %
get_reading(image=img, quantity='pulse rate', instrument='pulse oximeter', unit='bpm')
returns 69 bpm
